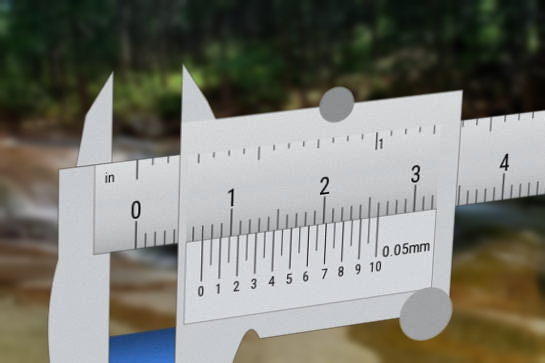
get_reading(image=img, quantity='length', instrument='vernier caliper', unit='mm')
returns 7.0 mm
